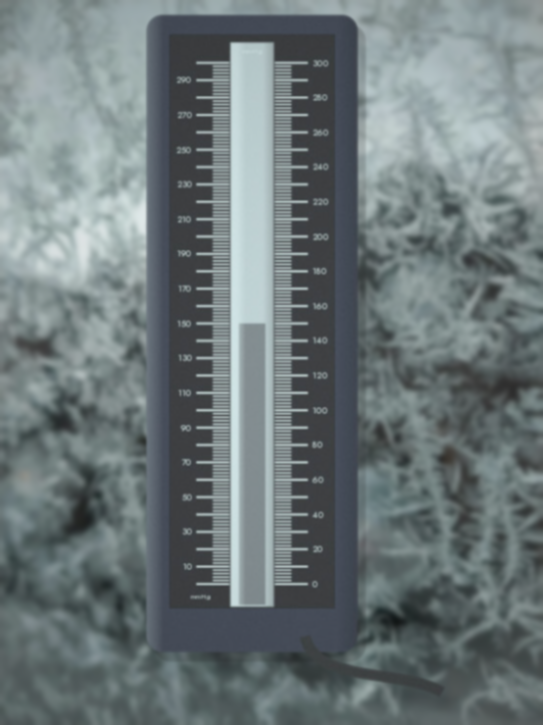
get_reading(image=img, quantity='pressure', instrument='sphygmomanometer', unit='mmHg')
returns 150 mmHg
